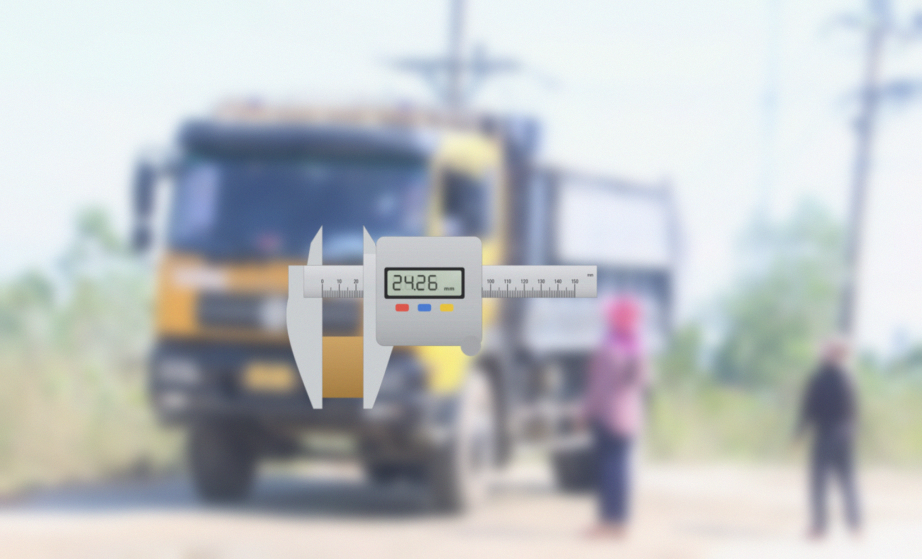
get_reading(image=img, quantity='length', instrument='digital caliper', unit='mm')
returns 24.26 mm
